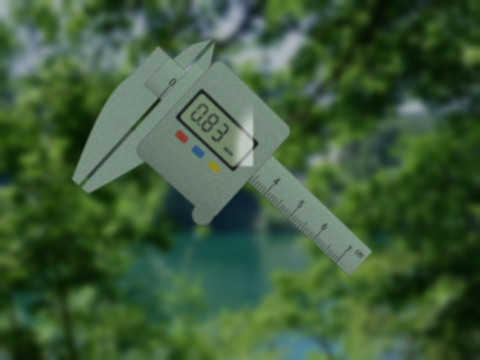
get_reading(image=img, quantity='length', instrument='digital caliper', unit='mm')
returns 0.83 mm
